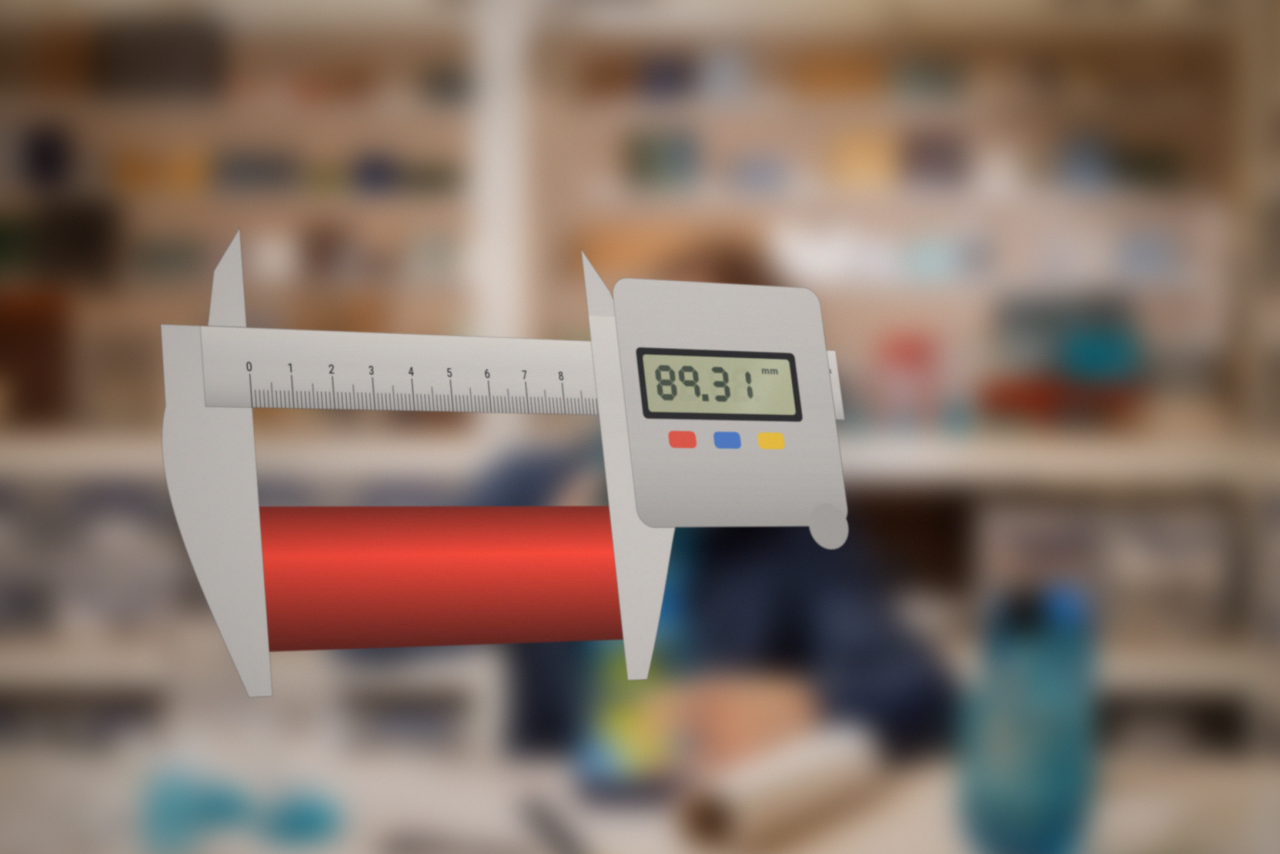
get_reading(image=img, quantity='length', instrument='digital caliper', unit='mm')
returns 89.31 mm
